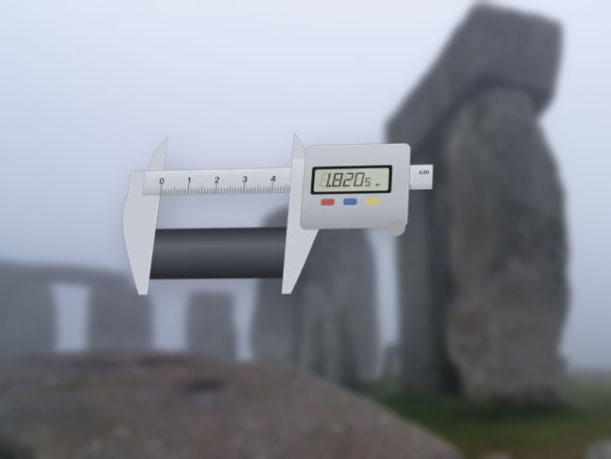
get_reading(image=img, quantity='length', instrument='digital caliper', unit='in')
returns 1.8205 in
